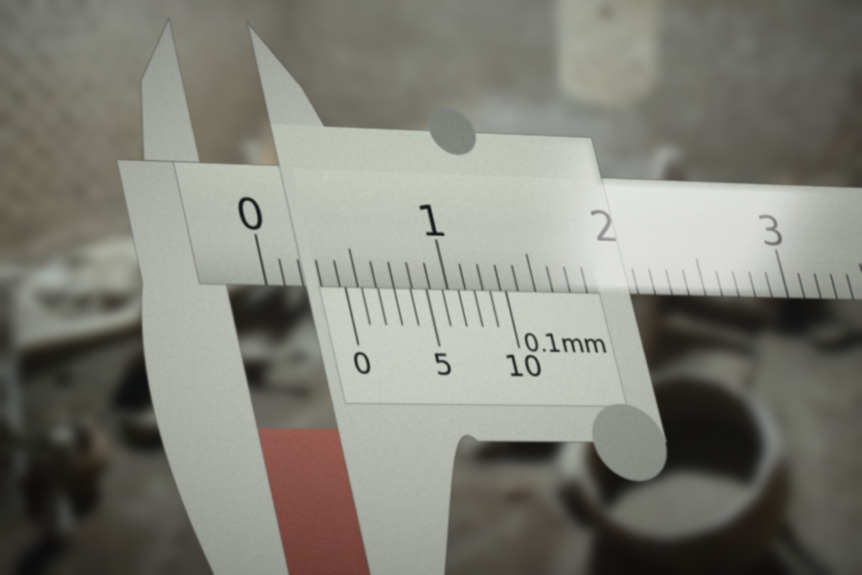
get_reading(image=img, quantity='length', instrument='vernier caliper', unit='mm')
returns 4.3 mm
